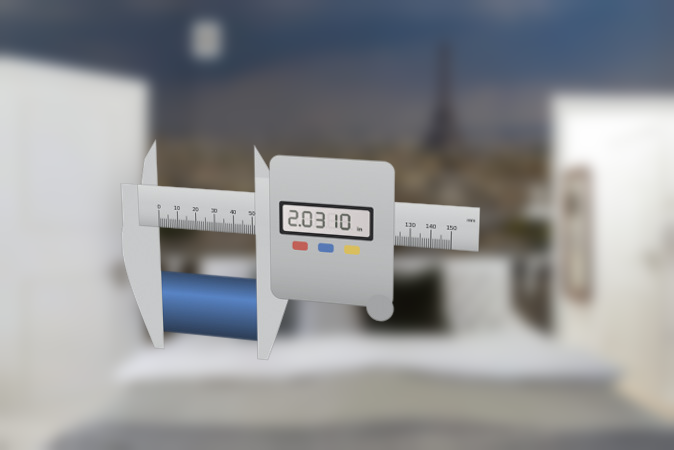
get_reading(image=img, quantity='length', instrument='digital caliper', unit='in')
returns 2.0310 in
